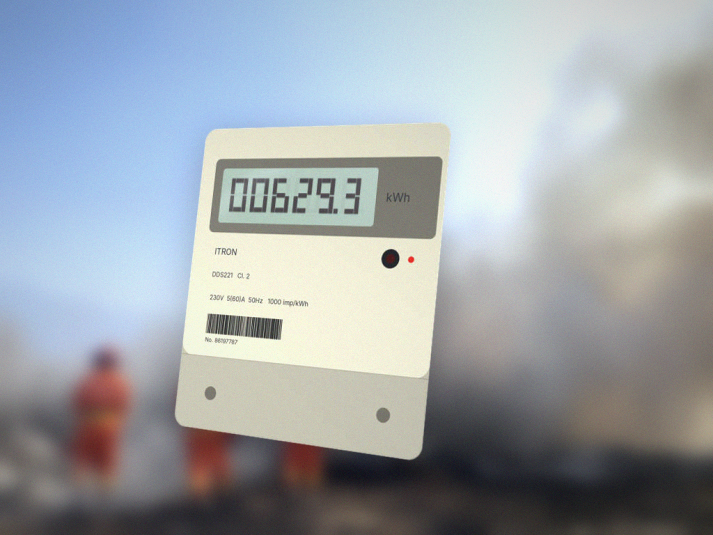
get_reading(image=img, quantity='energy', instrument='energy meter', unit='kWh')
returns 629.3 kWh
